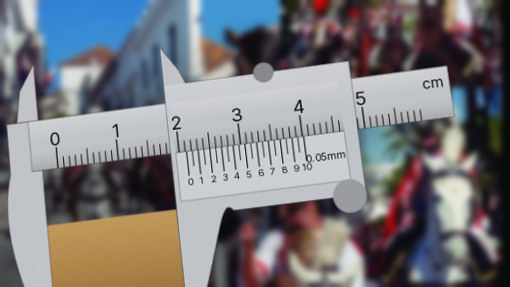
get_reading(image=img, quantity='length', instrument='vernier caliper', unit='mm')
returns 21.2 mm
